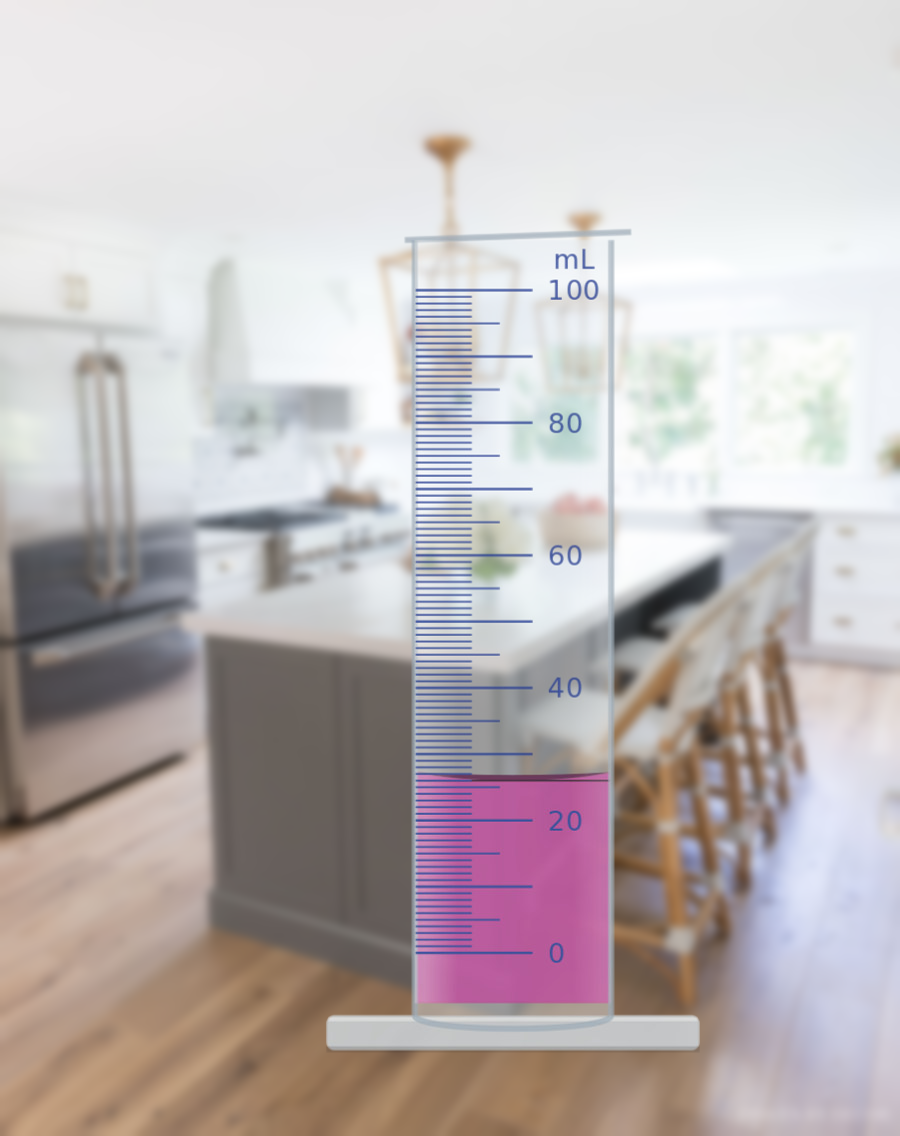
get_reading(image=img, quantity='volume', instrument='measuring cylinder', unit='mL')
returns 26 mL
